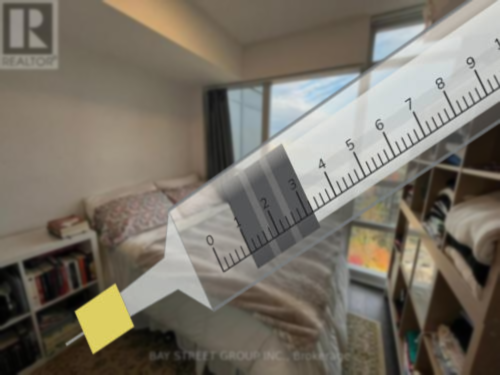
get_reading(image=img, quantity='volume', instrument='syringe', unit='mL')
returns 1 mL
